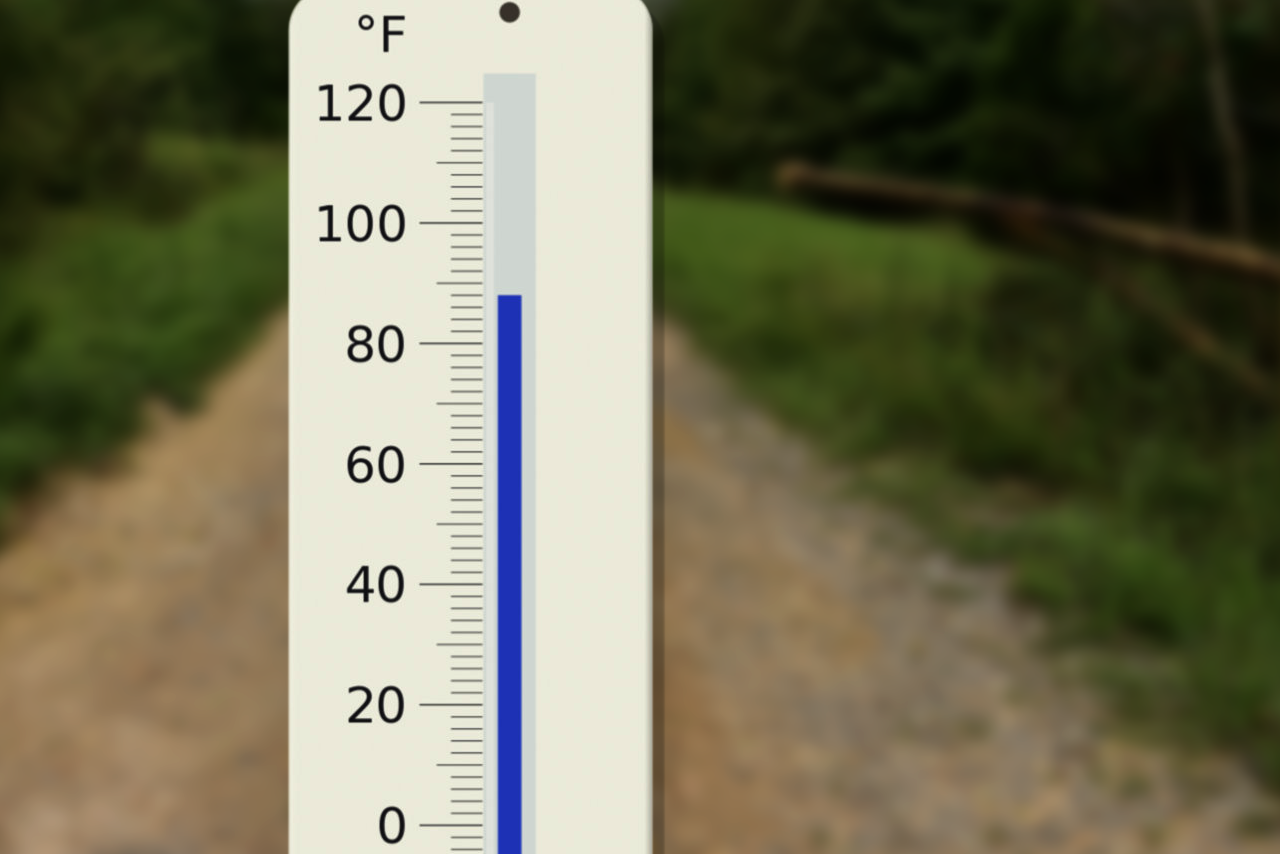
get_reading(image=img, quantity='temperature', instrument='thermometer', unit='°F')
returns 88 °F
